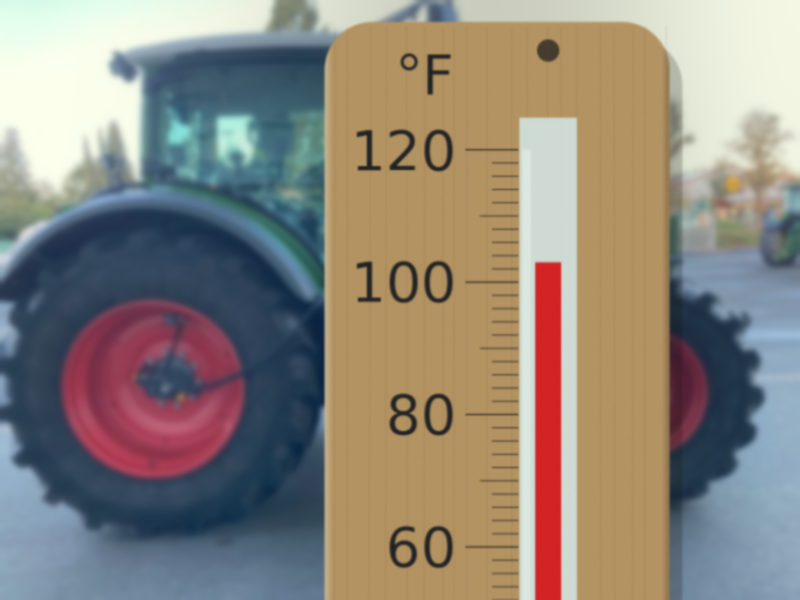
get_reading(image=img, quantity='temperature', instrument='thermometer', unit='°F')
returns 103 °F
